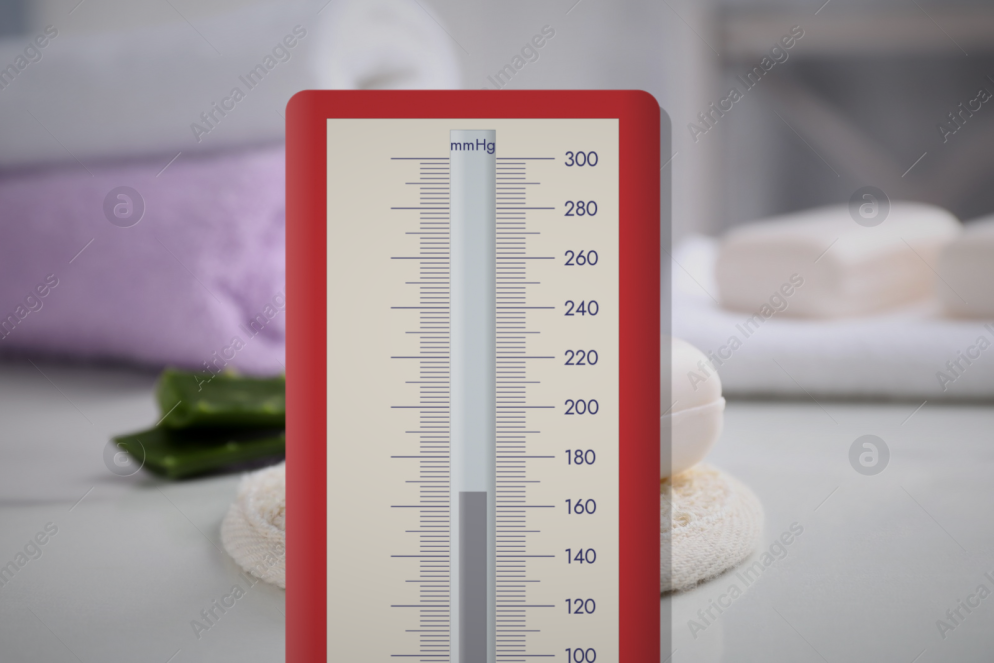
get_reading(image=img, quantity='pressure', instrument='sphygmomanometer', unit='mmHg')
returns 166 mmHg
